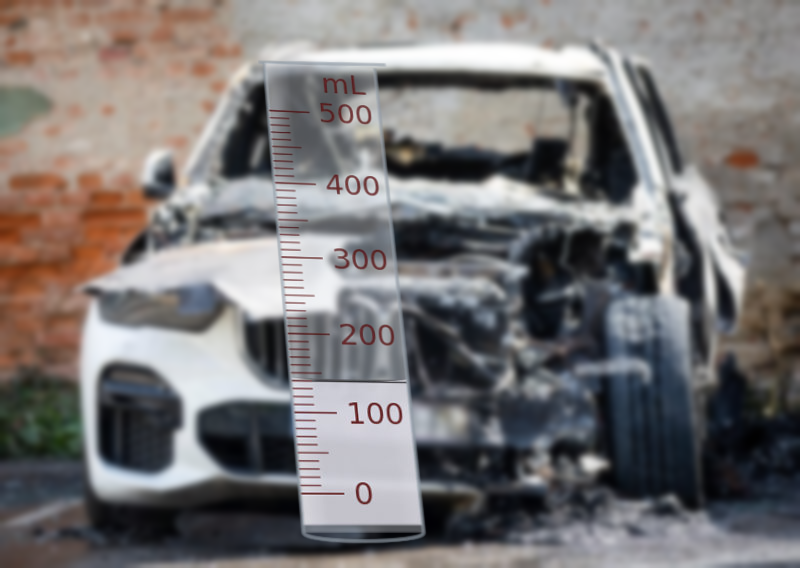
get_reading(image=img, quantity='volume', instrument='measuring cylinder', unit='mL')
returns 140 mL
